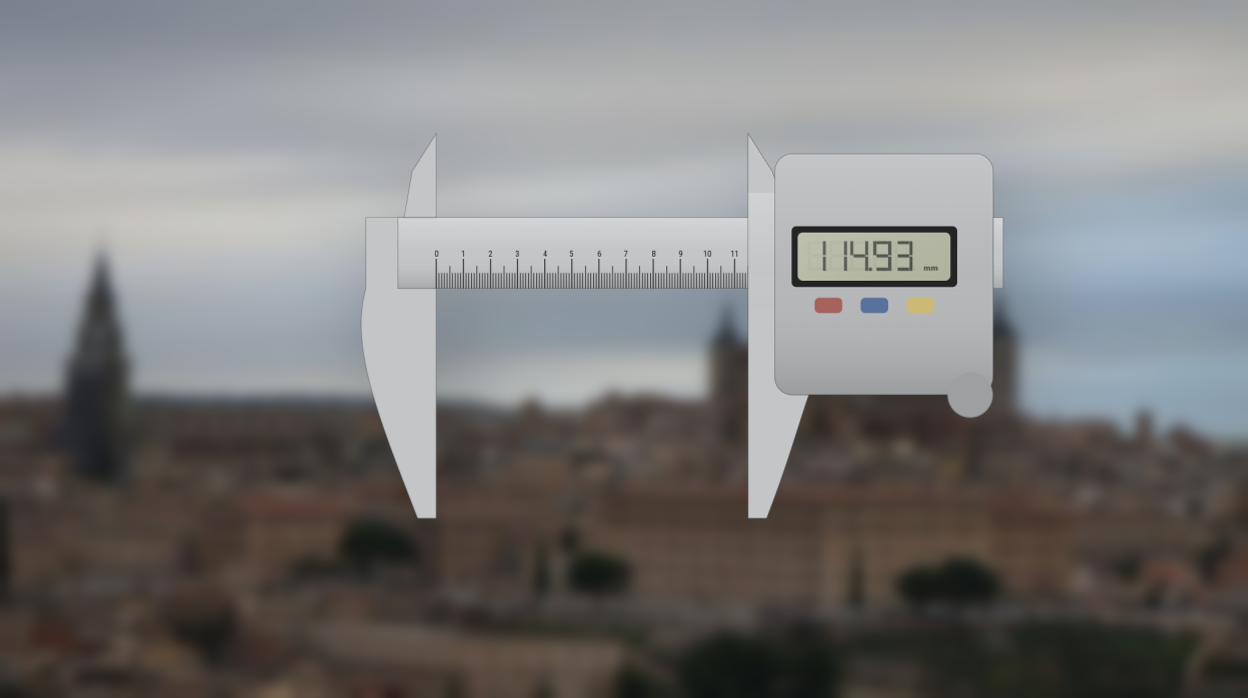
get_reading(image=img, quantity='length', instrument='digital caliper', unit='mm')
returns 114.93 mm
